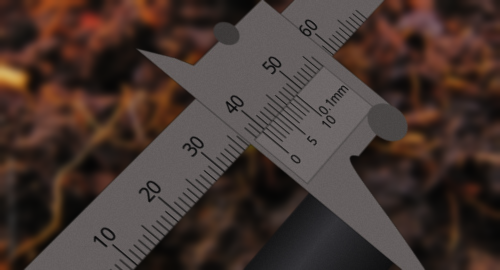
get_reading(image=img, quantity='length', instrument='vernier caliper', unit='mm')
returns 39.5 mm
